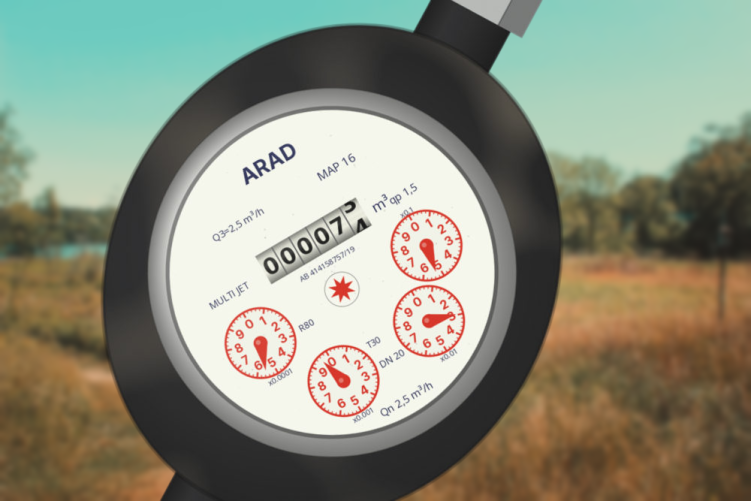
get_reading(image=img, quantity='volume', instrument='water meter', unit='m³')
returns 73.5295 m³
